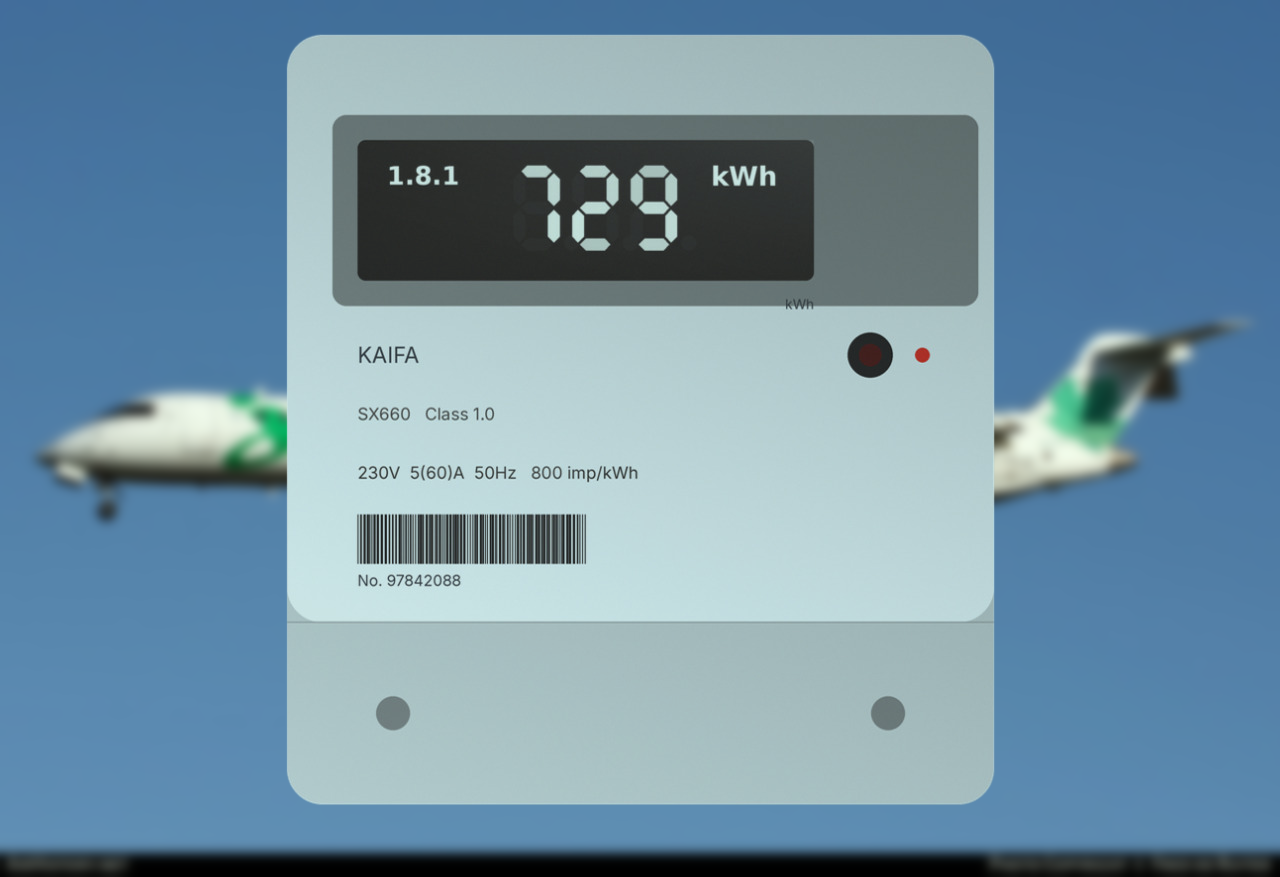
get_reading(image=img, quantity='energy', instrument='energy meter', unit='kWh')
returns 729 kWh
